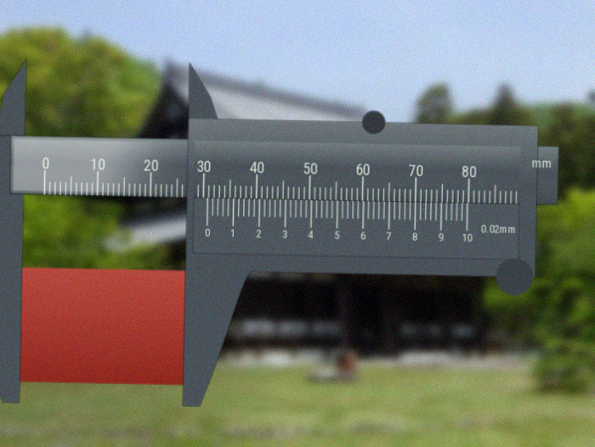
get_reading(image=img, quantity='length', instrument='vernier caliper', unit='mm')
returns 30.8 mm
